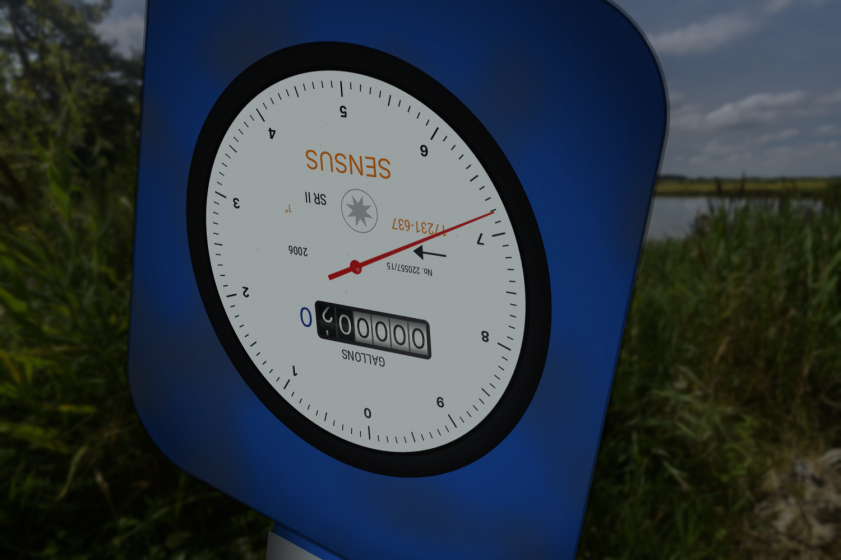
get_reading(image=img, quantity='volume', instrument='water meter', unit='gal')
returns 16.8 gal
